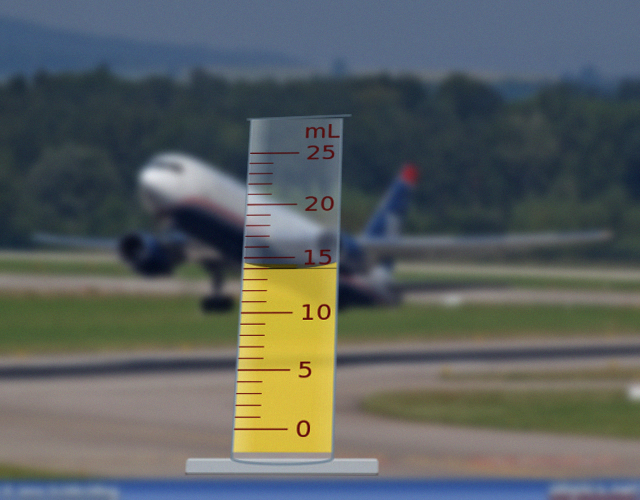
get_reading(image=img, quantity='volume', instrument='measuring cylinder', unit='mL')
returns 14 mL
